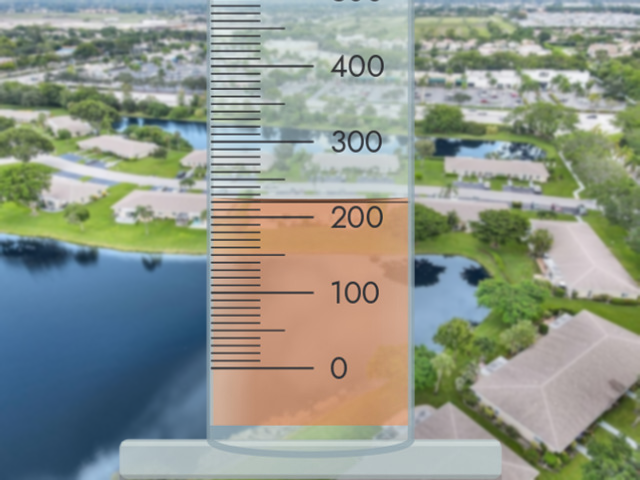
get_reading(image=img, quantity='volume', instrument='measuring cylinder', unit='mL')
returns 220 mL
